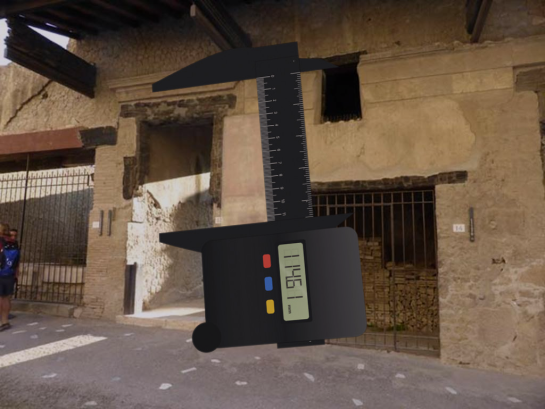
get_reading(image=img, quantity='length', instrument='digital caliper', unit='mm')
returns 114.61 mm
